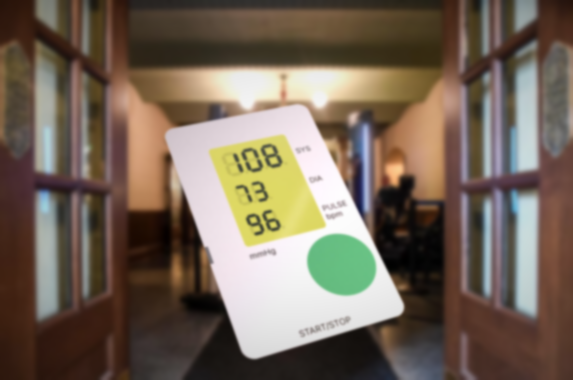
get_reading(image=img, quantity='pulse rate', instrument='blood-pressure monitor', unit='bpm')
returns 96 bpm
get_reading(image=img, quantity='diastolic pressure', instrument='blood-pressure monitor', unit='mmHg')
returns 73 mmHg
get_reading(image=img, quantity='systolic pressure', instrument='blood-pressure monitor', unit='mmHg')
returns 108 mmHg
